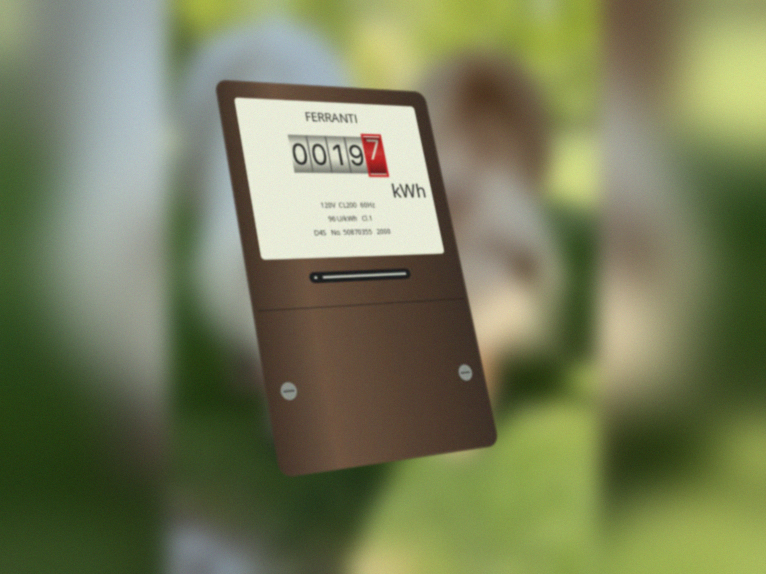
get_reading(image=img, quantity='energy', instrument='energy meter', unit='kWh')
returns 19.7 kWh
